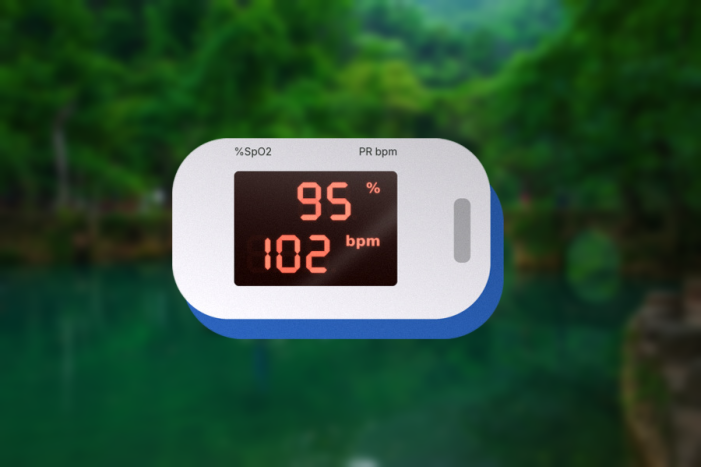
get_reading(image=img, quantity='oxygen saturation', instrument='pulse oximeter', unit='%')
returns 95 %
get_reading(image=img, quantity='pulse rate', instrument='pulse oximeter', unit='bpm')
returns 102 bpm
